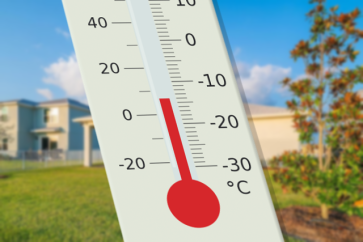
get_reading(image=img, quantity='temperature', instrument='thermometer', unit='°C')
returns -14 °C
